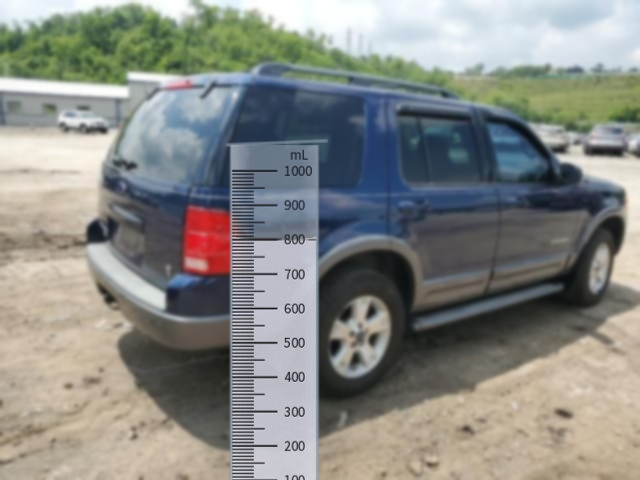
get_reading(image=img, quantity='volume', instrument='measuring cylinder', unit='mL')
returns 800 mL
